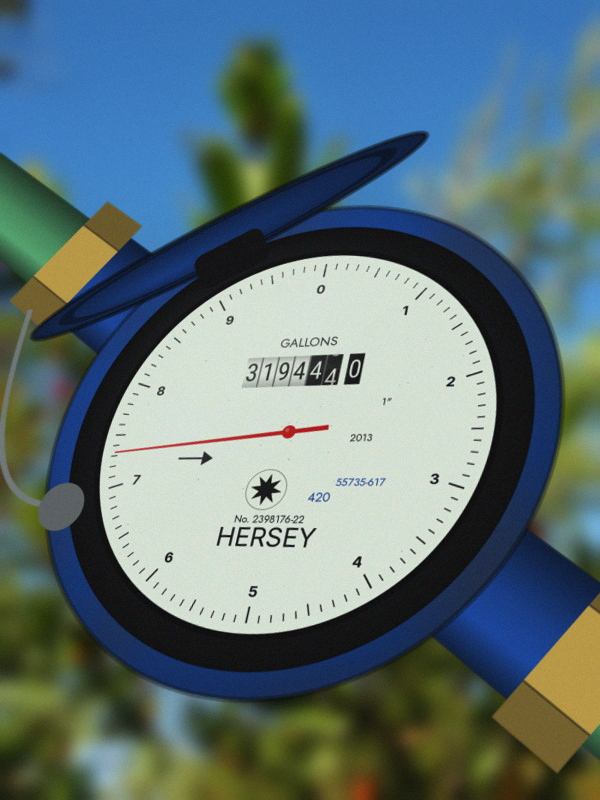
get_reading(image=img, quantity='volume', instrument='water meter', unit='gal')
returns 3194437.3 gal
